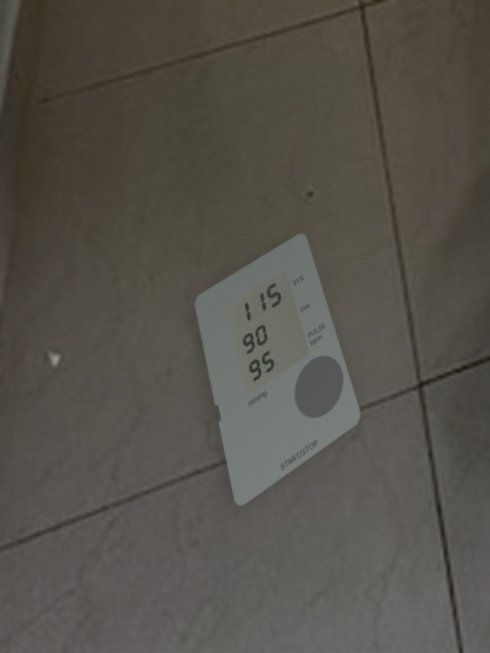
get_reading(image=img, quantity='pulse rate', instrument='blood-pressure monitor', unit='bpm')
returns 95 bpm
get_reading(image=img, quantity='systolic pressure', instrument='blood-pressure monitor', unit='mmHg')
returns 115 mmHg
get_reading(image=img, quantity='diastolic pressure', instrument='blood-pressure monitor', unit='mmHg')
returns 90 mmHg
